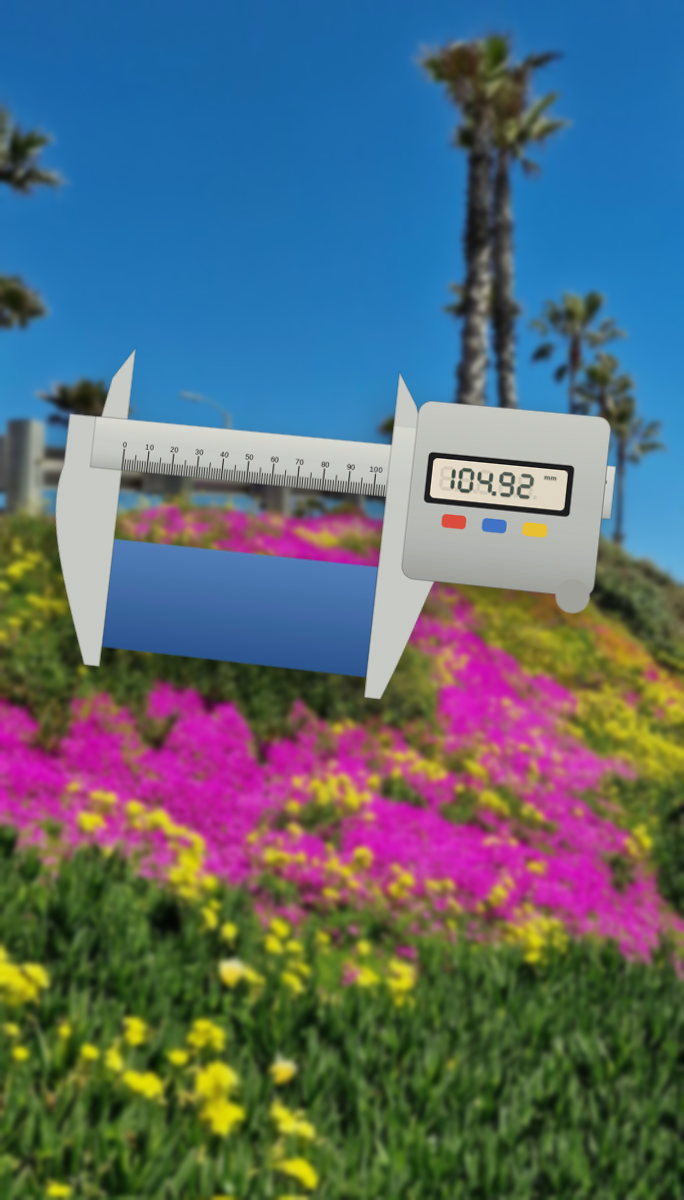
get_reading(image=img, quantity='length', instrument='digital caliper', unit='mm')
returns 104.92 mm
